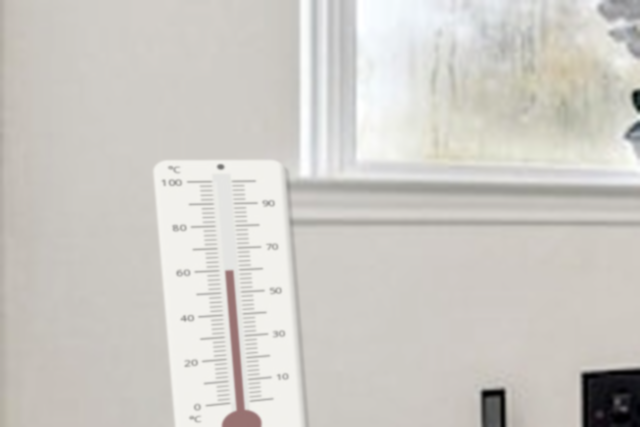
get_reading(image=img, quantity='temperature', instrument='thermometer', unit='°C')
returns 60 °C
